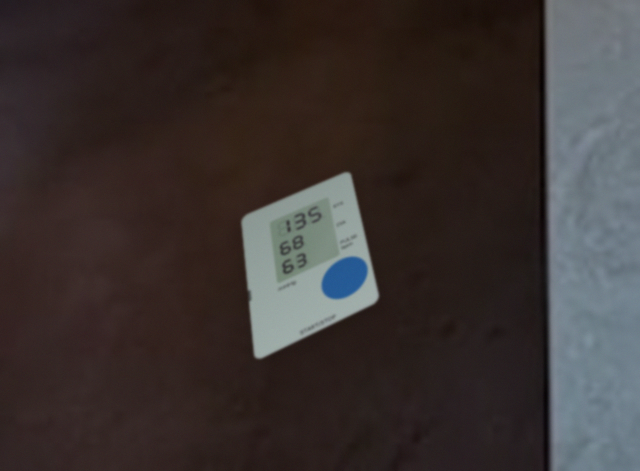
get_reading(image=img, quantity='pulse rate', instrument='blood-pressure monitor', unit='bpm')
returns 63 bpm
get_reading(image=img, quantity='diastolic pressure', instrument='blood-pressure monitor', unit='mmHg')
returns 68 mmHg
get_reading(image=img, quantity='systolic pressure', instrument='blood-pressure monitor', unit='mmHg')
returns 135 mmHg
